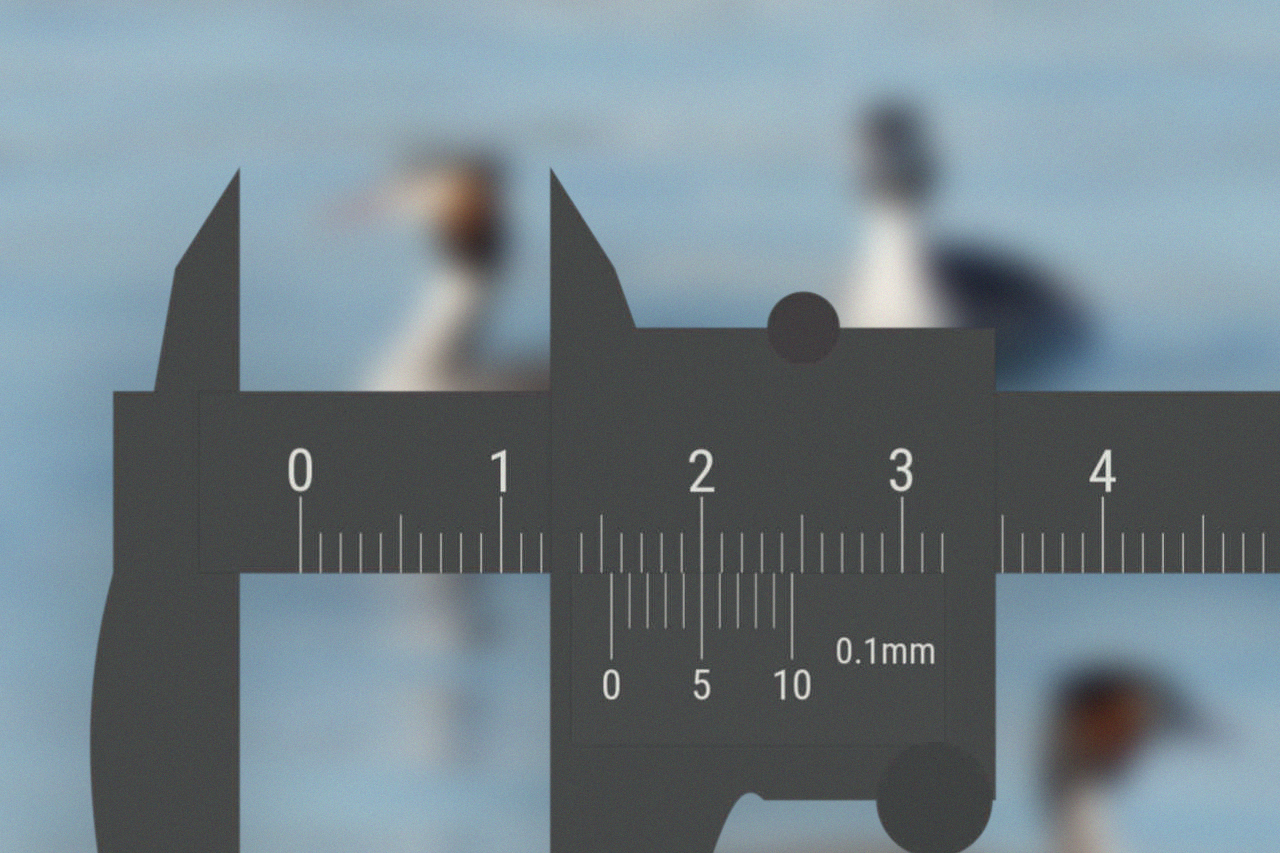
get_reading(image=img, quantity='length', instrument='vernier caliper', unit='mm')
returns 15.5 mm
